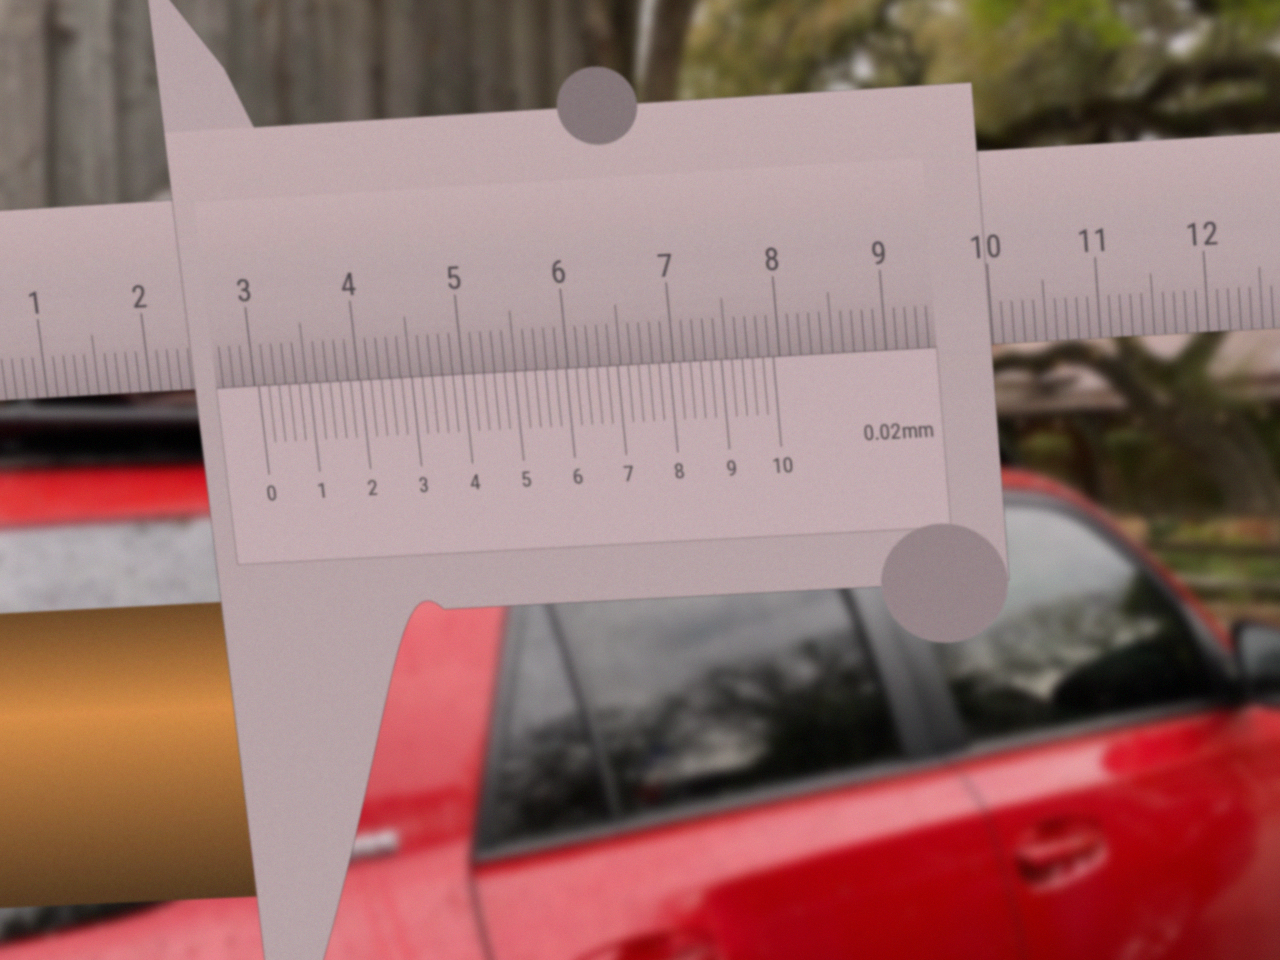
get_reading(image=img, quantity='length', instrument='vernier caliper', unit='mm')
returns 30.4 mm
